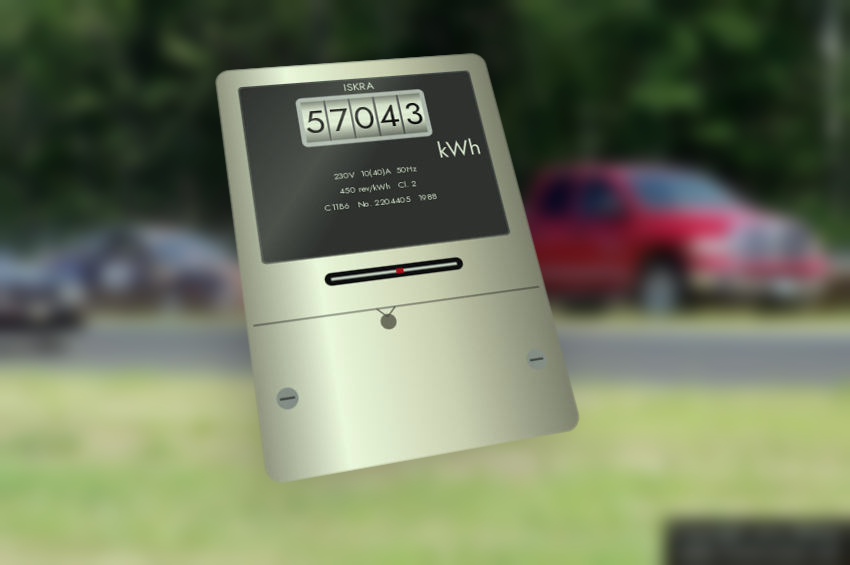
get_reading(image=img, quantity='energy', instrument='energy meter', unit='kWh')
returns 57043 kWh
